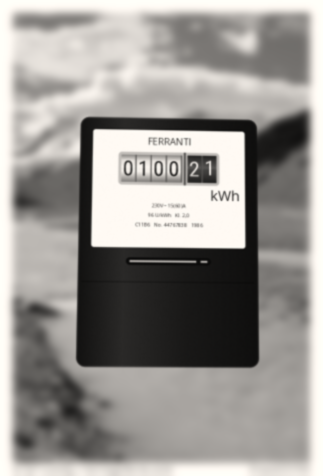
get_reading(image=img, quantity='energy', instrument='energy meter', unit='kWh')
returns 100.21 kWh
